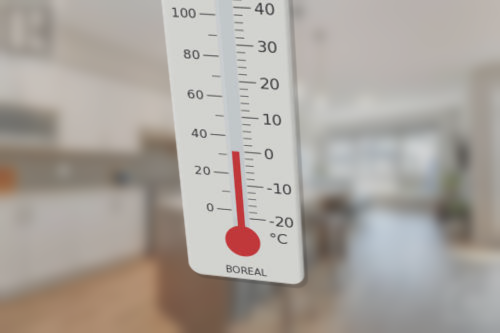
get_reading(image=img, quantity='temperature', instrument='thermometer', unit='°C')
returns 0 °C
